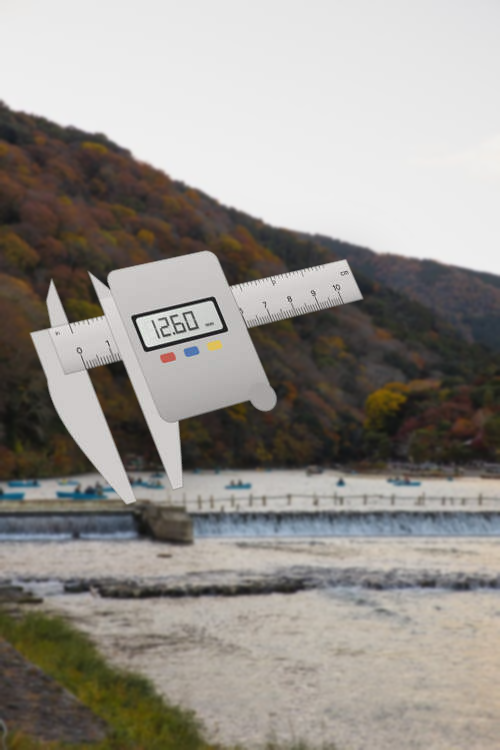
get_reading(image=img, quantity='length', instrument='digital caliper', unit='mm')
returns 12.60 mm
